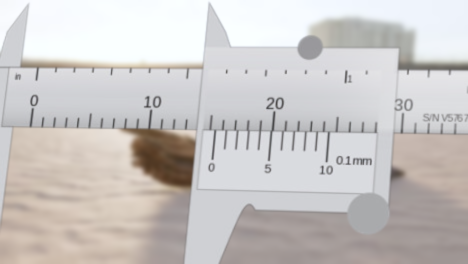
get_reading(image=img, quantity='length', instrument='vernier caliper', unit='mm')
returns 15.4 mm
